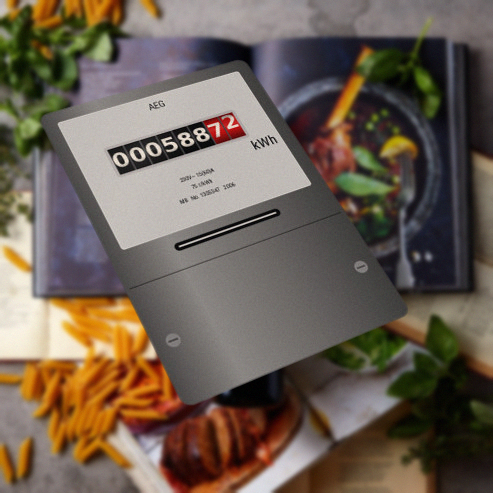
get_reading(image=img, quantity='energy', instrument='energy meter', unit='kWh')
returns 588.72 kWh
